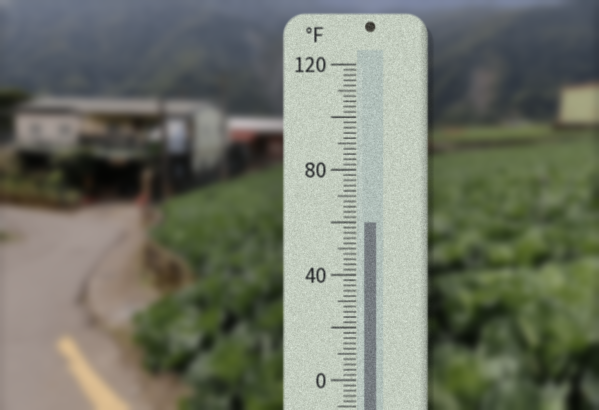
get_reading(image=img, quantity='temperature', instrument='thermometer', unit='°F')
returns 60 °F
